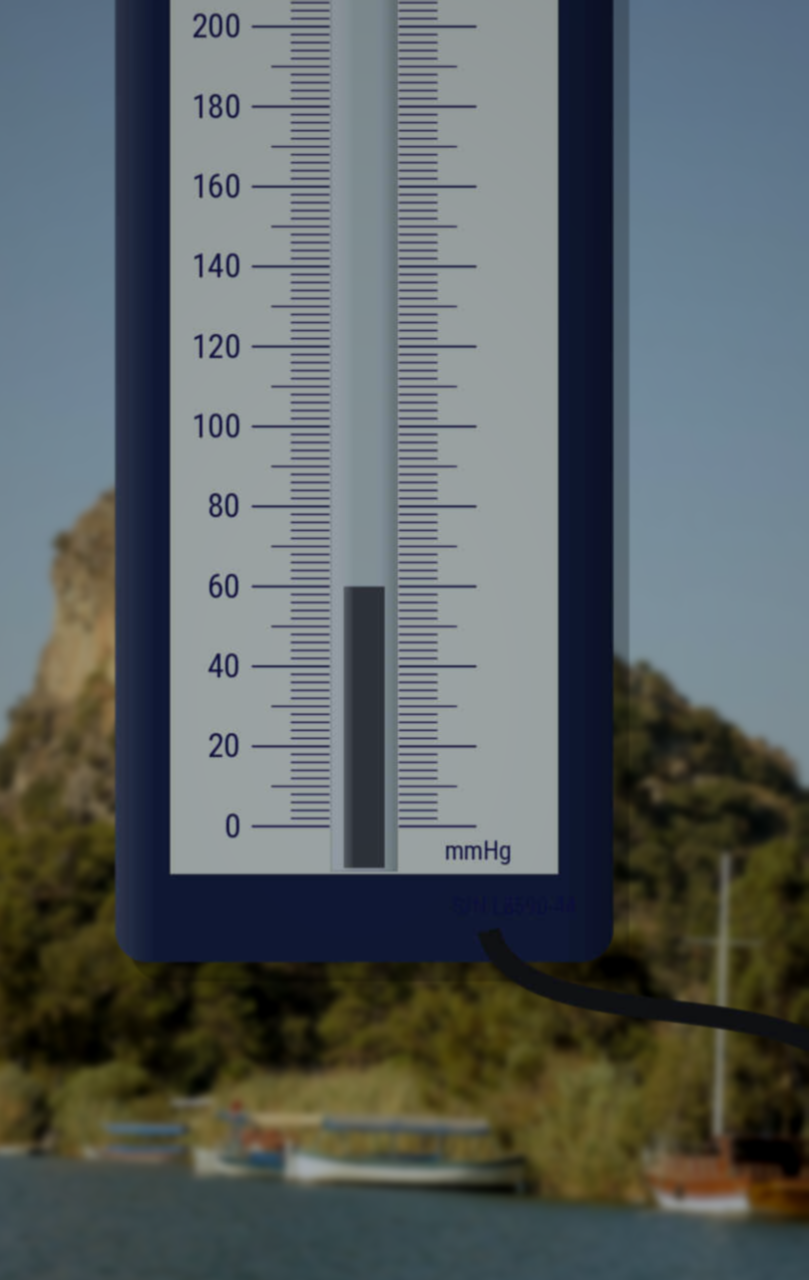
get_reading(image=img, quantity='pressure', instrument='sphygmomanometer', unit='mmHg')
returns 60 mmHg
